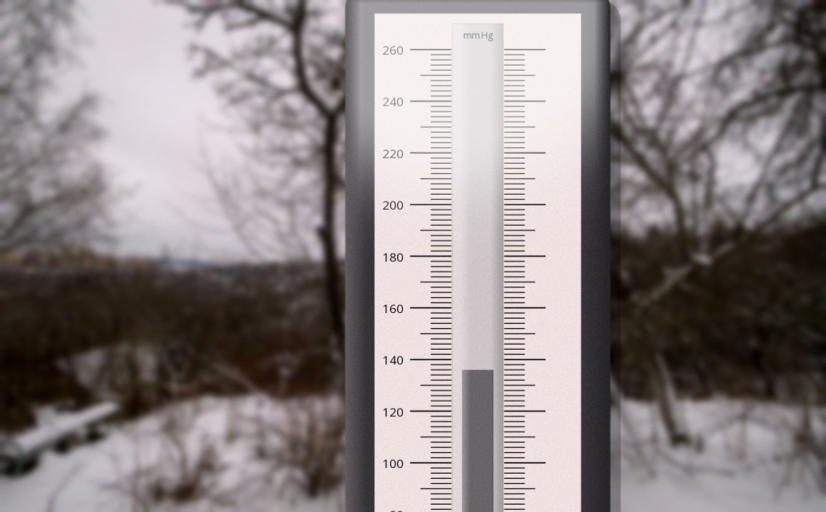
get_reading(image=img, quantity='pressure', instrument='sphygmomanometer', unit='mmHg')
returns 136 mmHg
